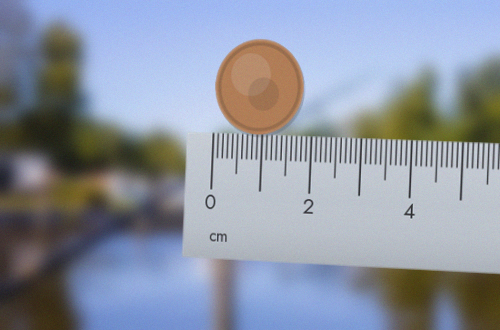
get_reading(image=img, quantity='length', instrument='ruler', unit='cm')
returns 1.8 cm
